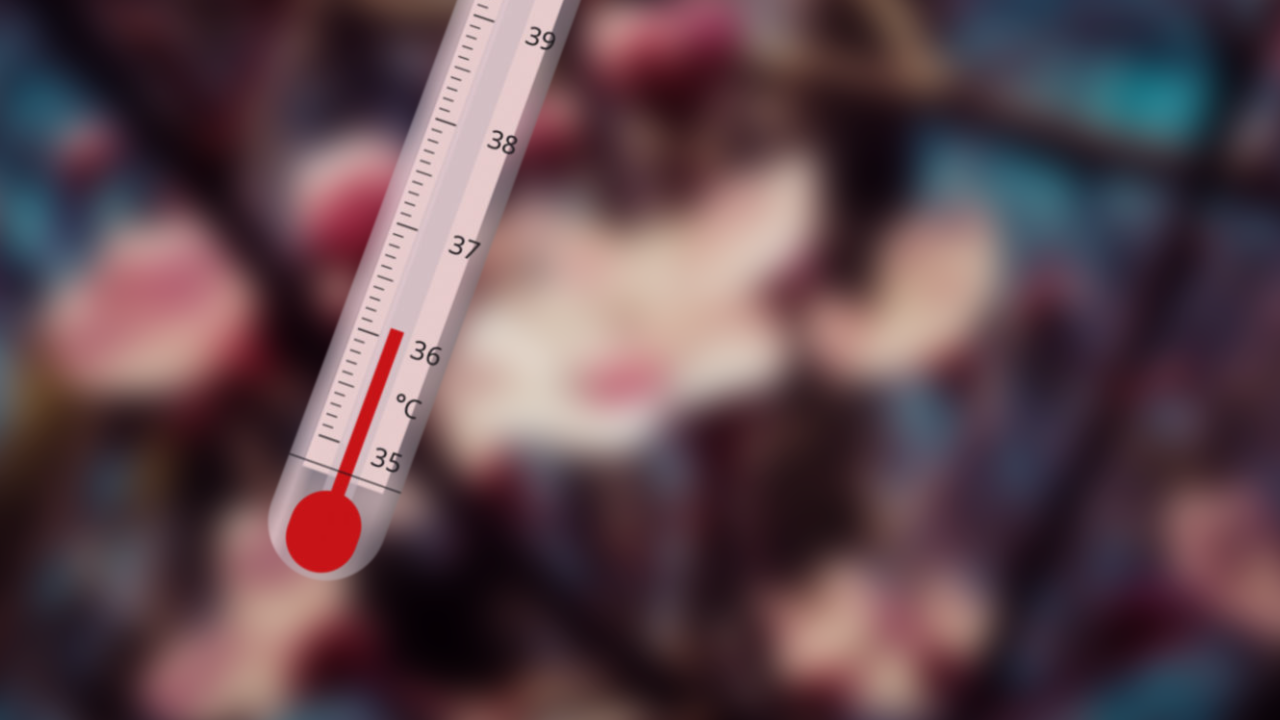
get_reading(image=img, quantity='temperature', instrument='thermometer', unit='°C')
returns 36.1 °C
